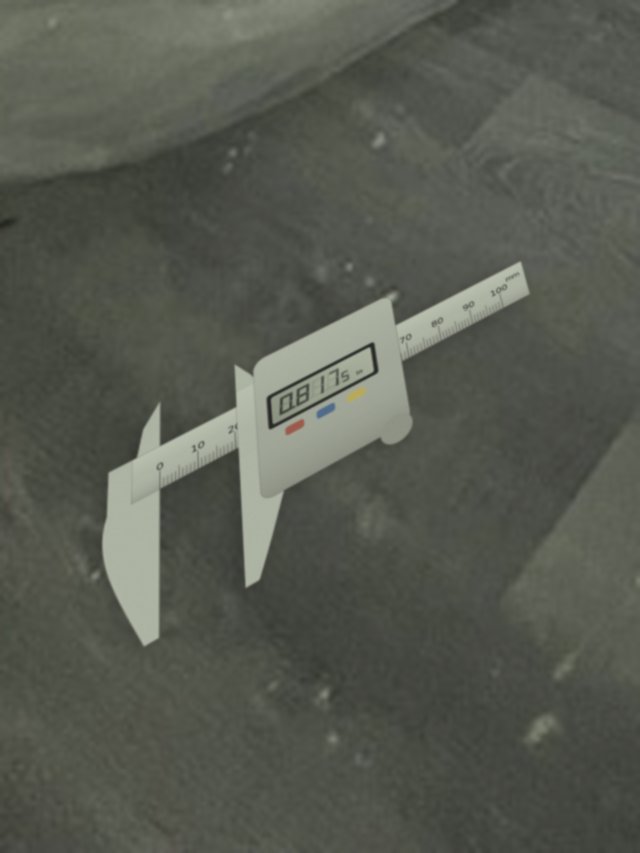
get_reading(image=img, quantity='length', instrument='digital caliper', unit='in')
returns 0.8175 in
